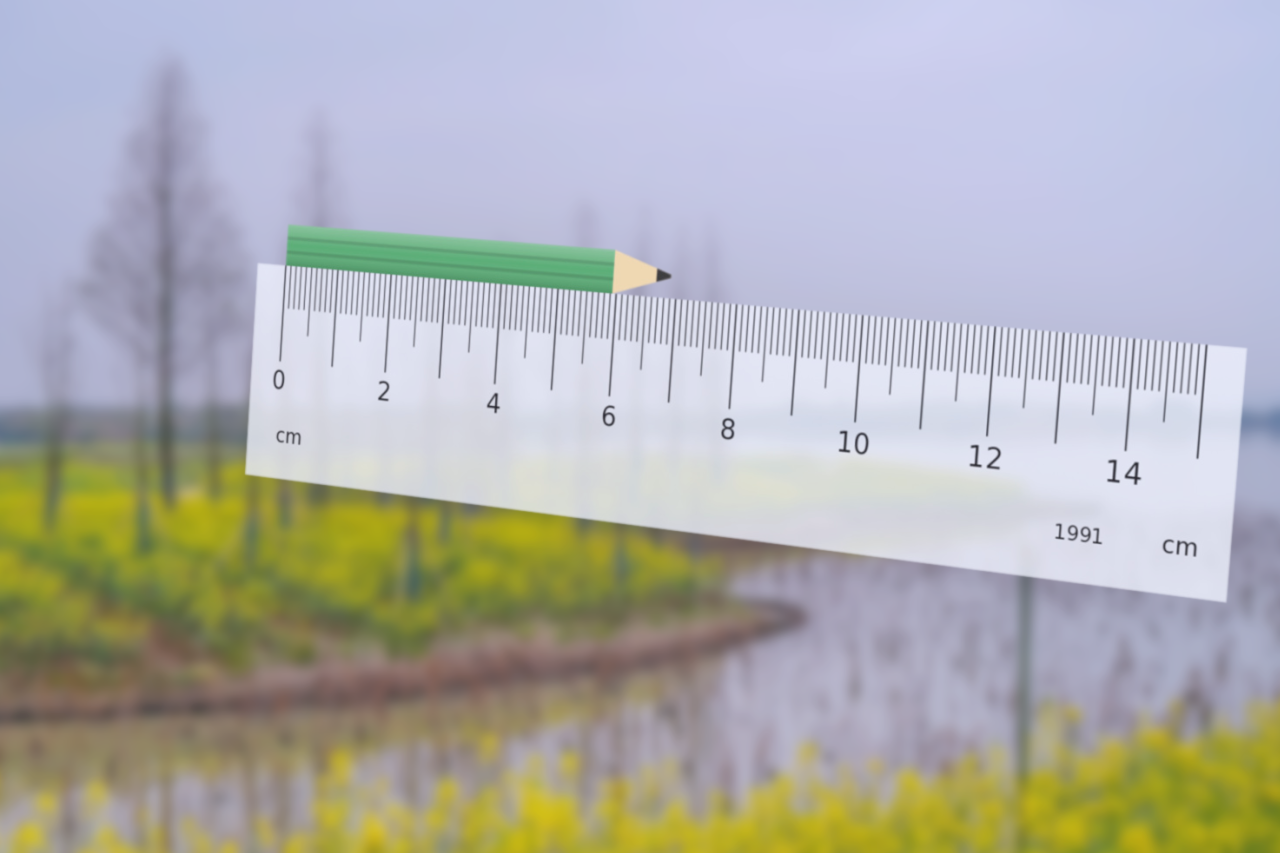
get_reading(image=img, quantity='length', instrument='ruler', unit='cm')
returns 6.9 cm
